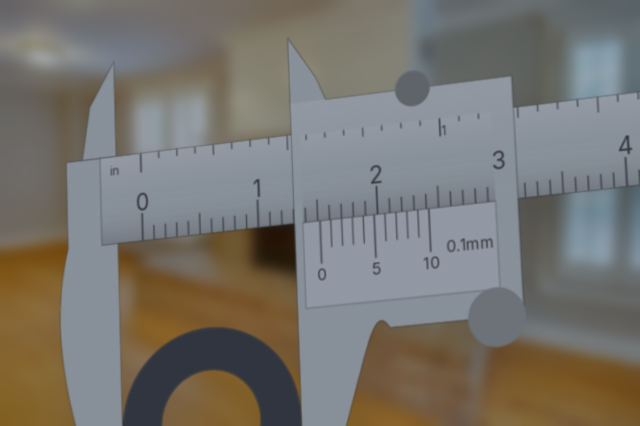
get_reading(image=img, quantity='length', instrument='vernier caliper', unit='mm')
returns 15.2 mm
